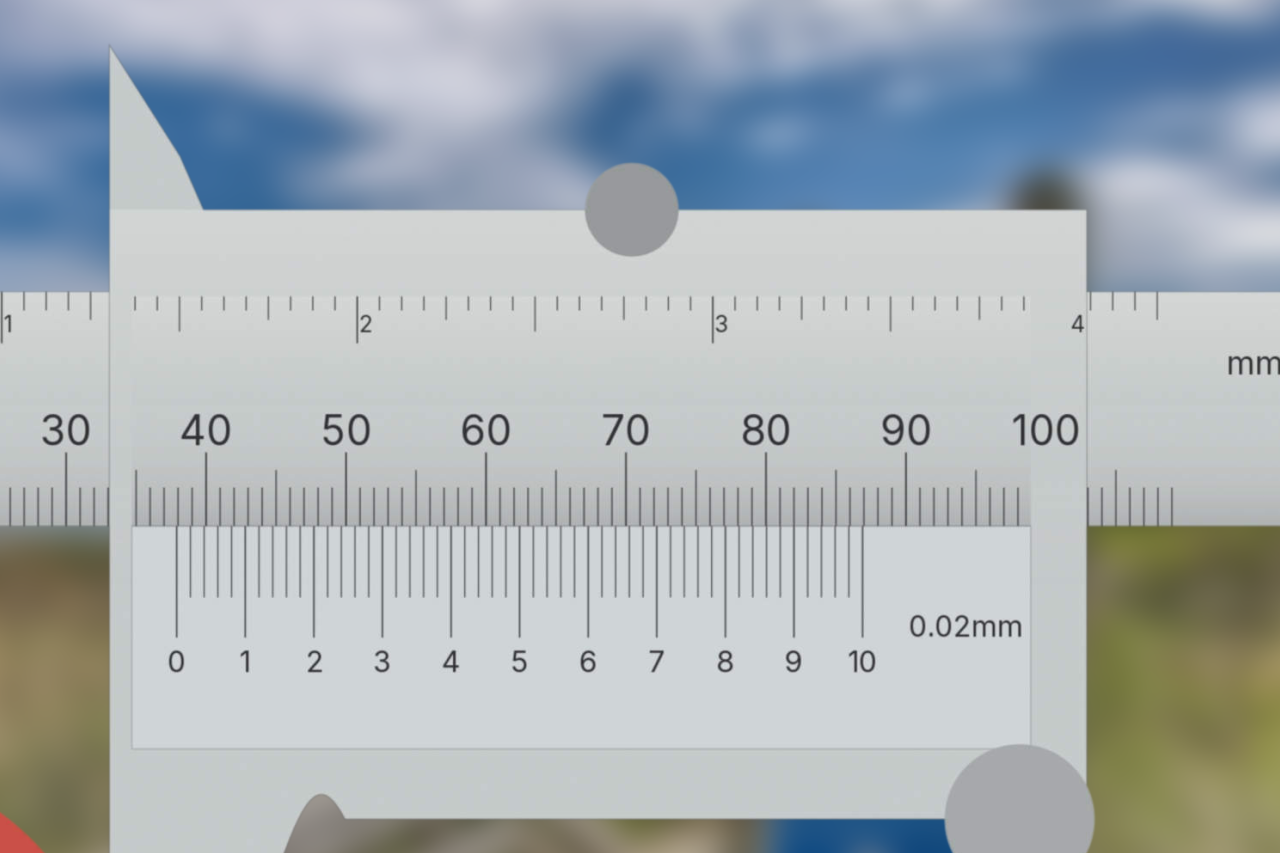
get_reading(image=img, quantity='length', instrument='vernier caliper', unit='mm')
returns 37.9 mm
